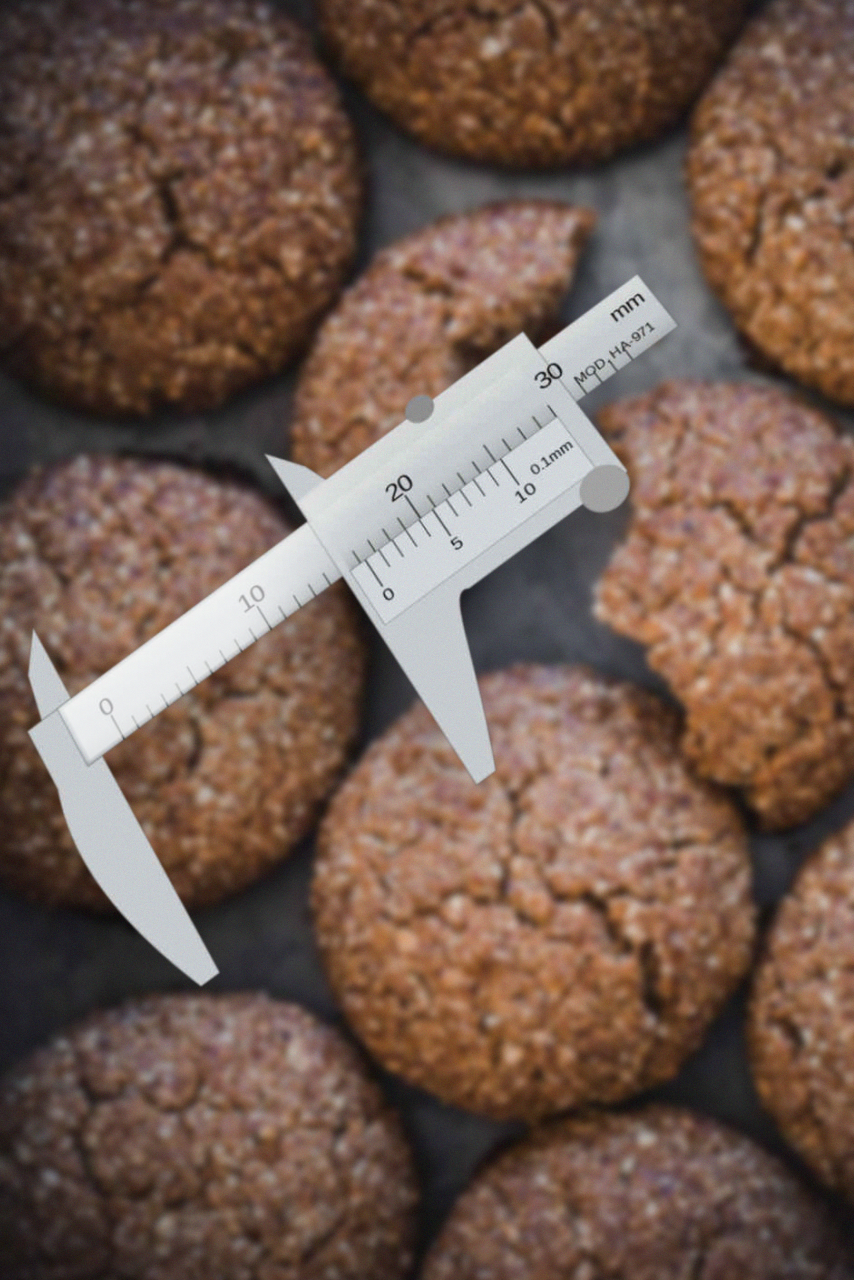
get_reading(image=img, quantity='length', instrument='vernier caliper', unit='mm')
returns 16.3 mm
